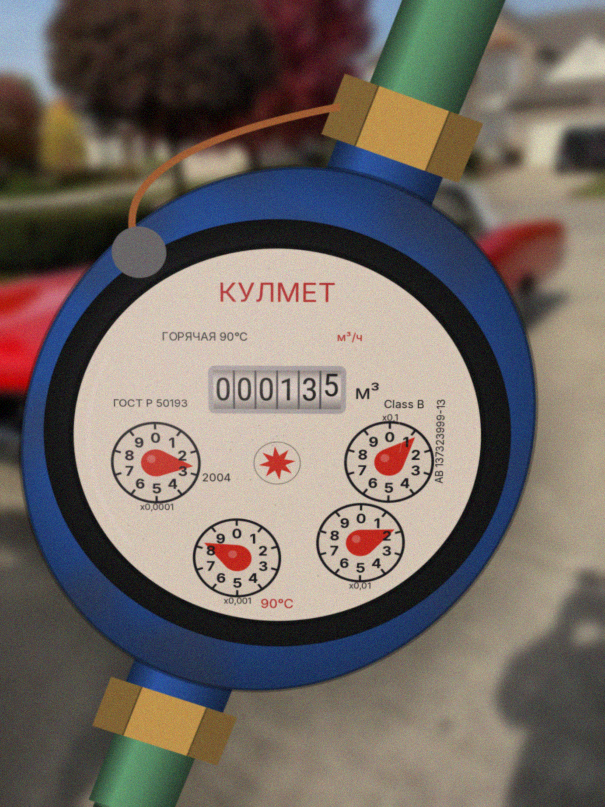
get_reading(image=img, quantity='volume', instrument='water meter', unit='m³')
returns 135.1182 m³
